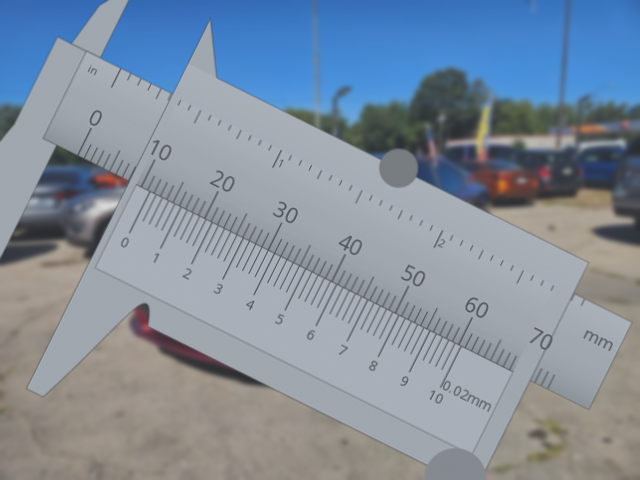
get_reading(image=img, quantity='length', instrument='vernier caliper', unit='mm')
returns 11.4 mm
